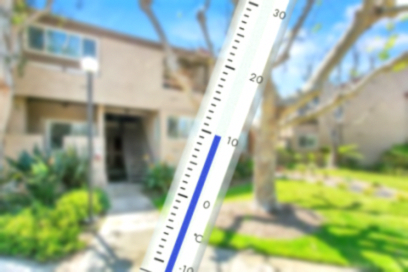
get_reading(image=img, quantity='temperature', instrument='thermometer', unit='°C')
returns 10 °C
